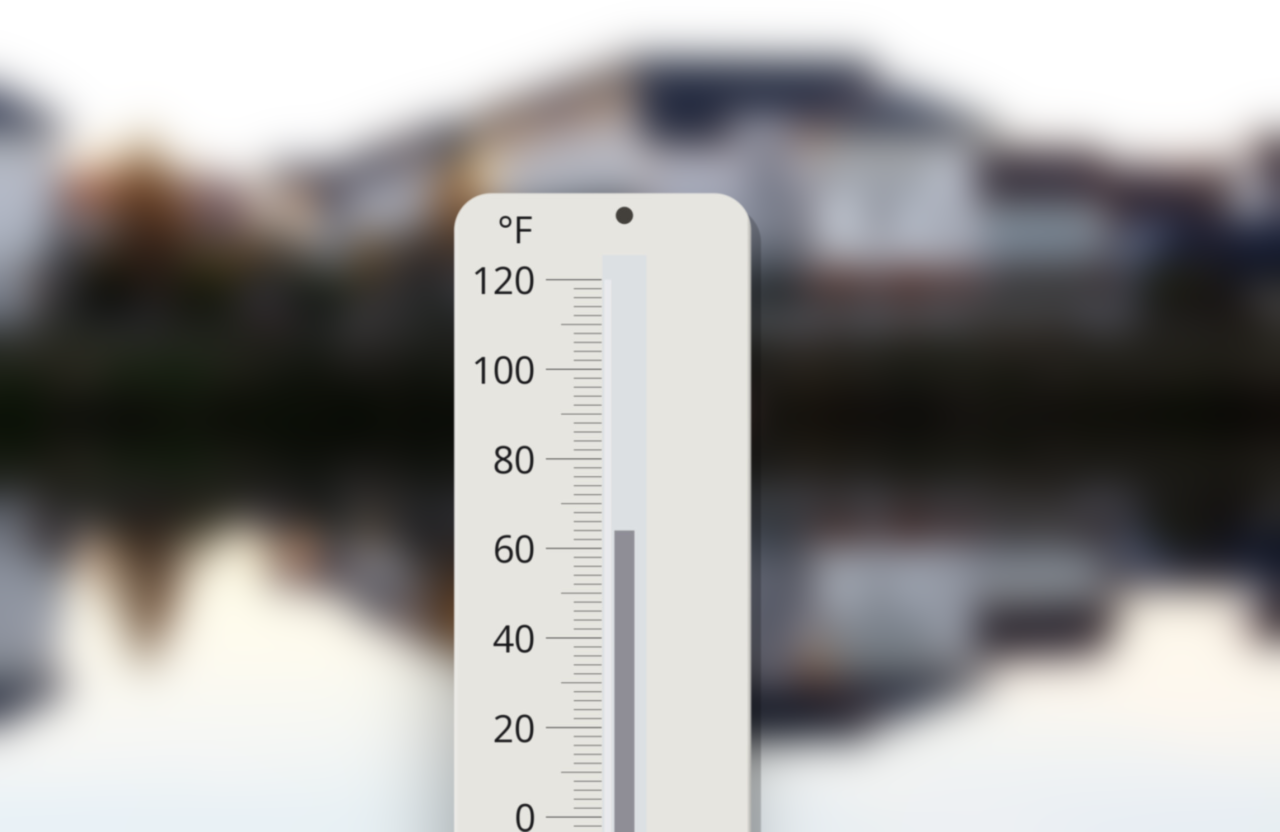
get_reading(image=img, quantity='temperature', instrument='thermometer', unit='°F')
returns 64 °F
